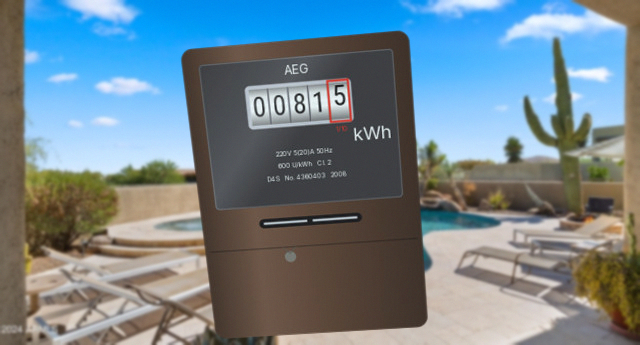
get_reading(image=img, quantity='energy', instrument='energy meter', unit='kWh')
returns 81.5 kWh
